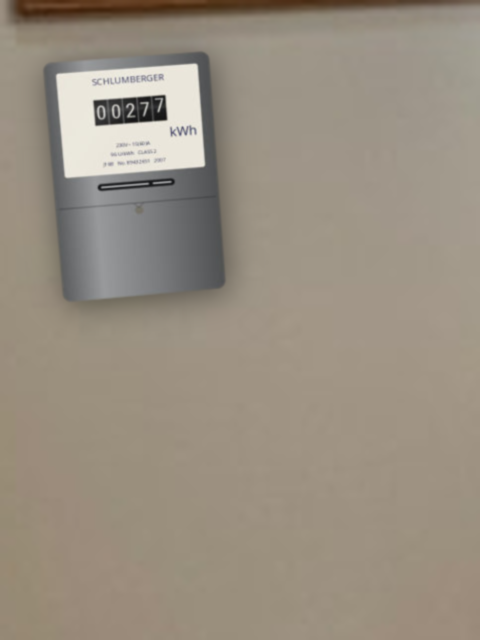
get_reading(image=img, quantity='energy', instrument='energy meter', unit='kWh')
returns 277 kWh
